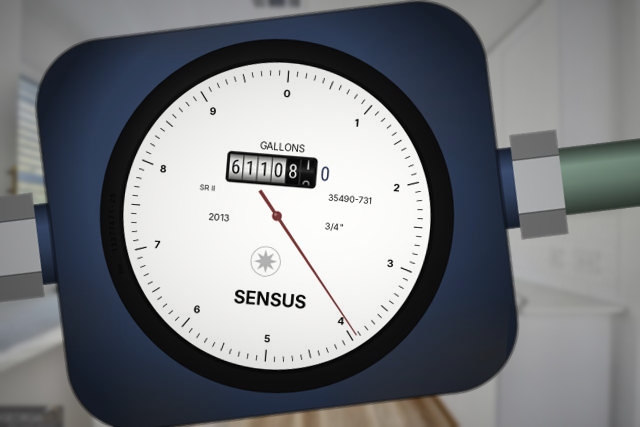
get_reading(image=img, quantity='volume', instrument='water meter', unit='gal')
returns 6110813.9 gal
